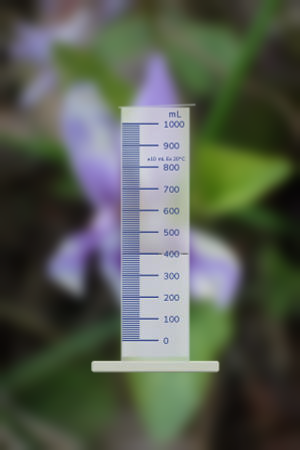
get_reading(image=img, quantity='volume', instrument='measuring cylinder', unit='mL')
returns 400 mL
